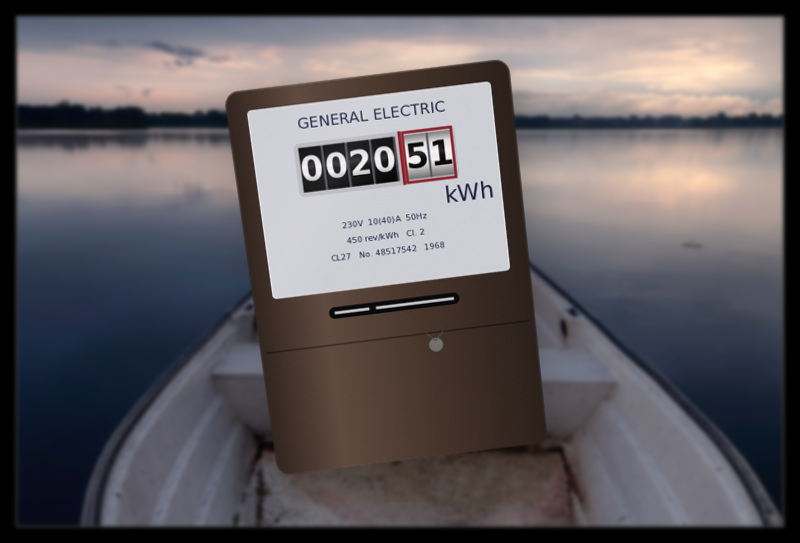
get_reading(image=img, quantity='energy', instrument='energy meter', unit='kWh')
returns 20.51 kWh
